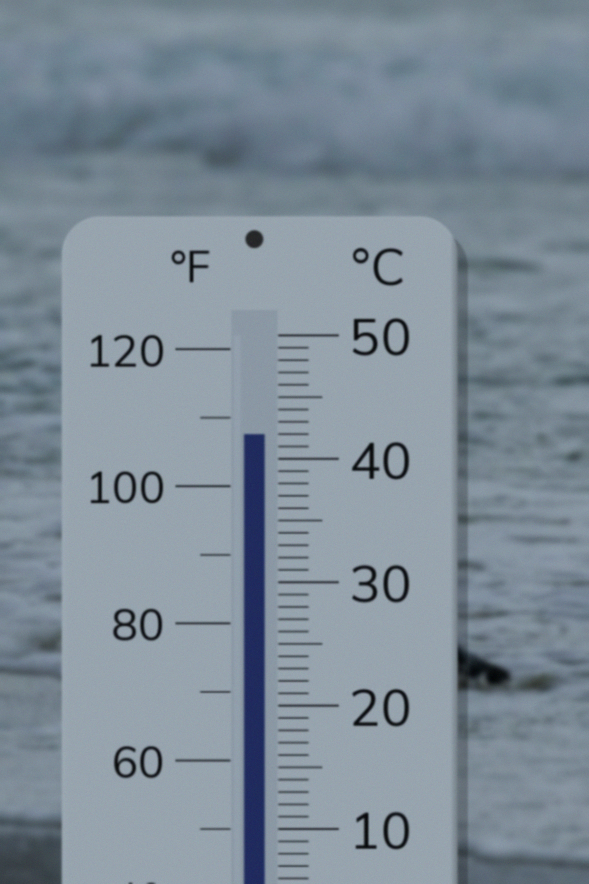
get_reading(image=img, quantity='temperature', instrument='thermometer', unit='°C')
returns 42 °C
